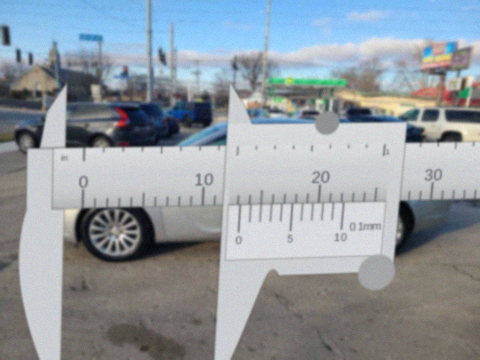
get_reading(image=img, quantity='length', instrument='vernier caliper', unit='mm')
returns 13.2 mm
